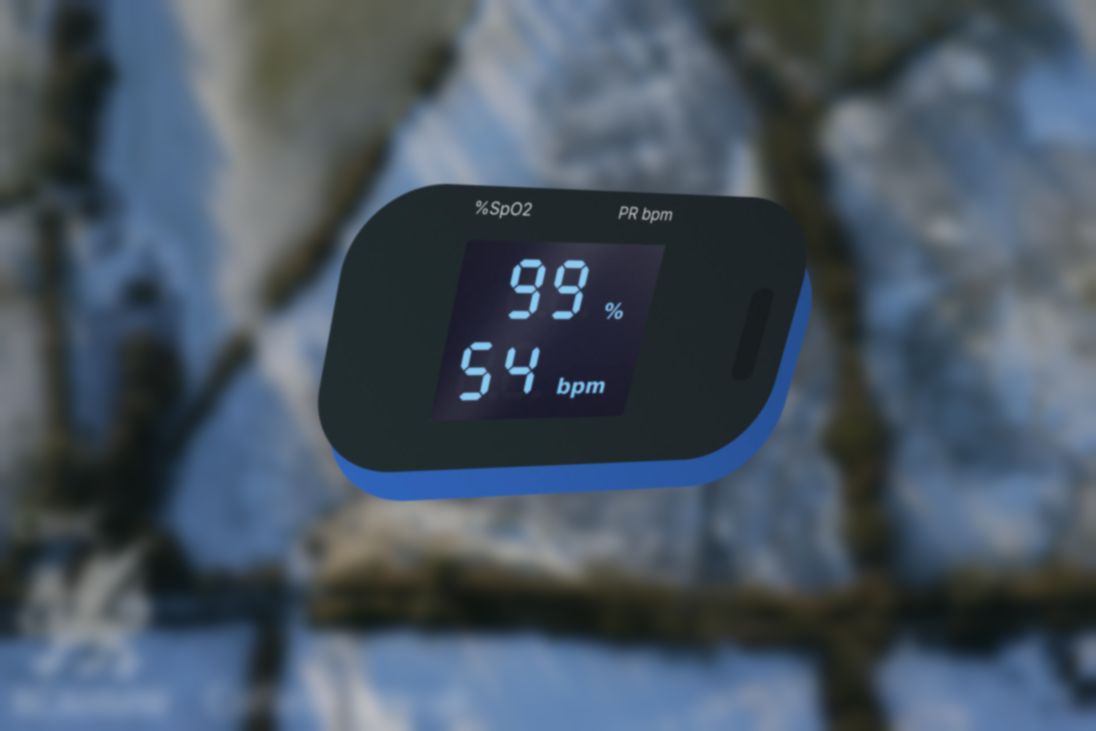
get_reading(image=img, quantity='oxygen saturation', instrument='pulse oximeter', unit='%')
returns 99 %
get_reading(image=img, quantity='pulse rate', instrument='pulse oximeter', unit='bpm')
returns 54 bpm
